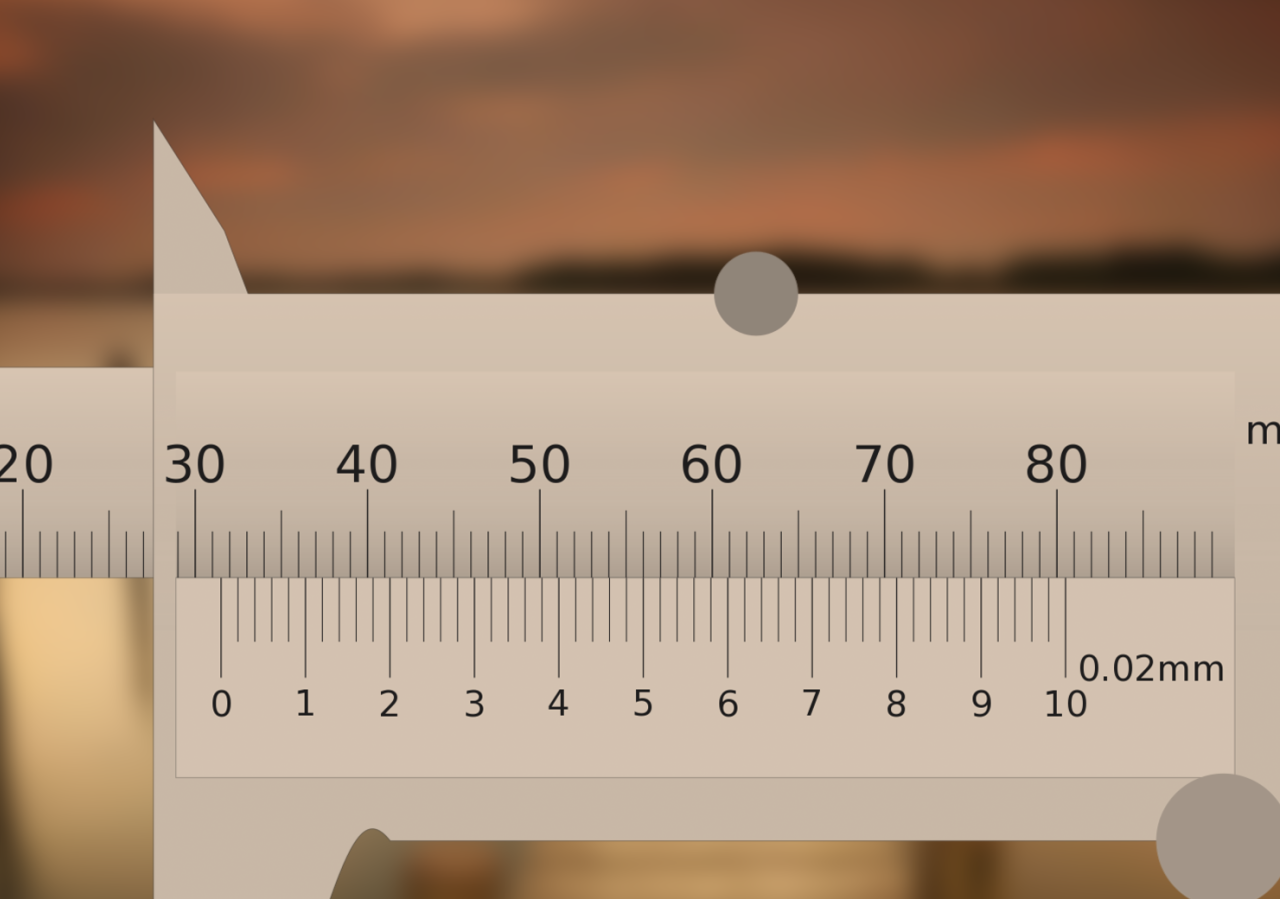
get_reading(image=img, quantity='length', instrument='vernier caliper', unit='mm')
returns 31.5 mm
